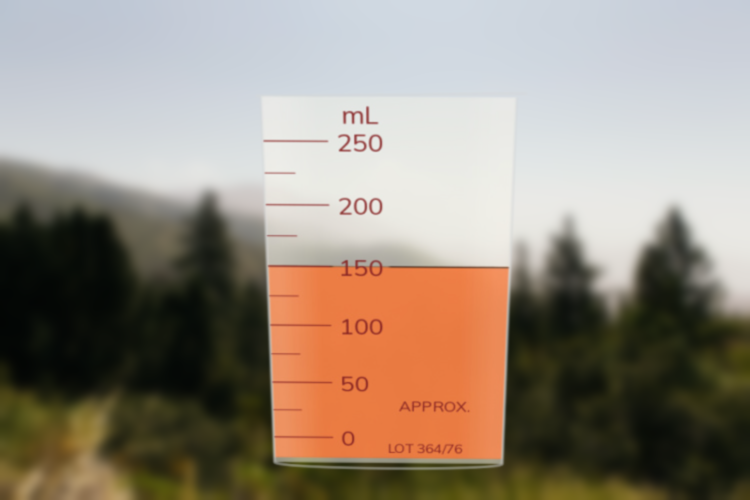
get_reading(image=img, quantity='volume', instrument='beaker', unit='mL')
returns 150 mL
